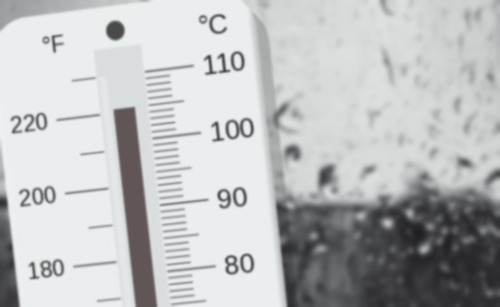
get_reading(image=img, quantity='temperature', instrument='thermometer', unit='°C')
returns 105 °C
